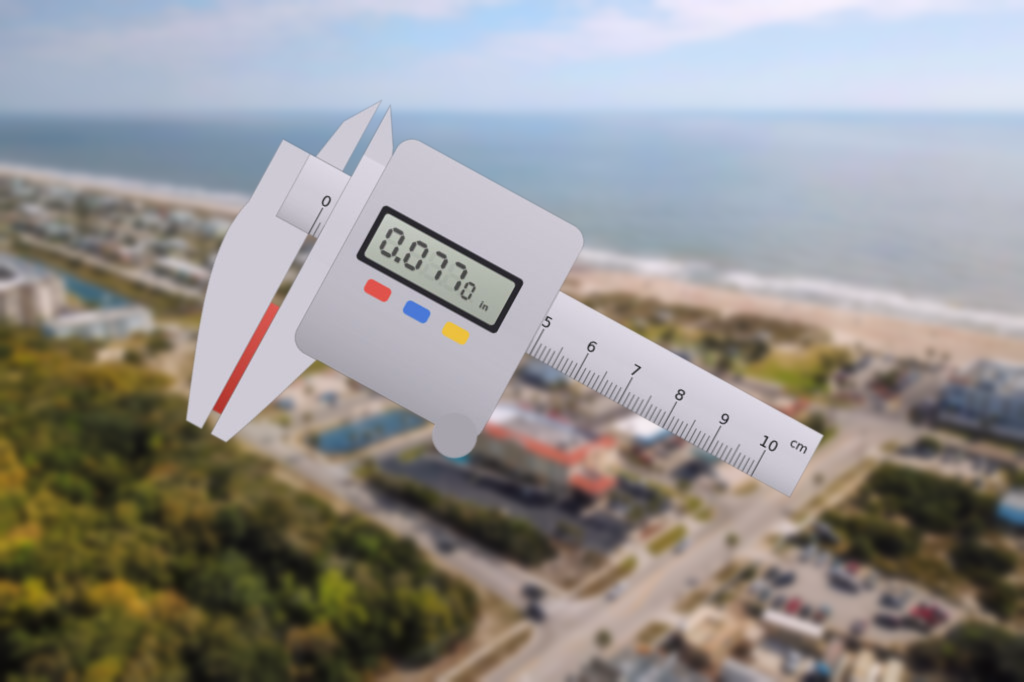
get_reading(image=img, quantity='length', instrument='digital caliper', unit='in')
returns 0.0770 in
